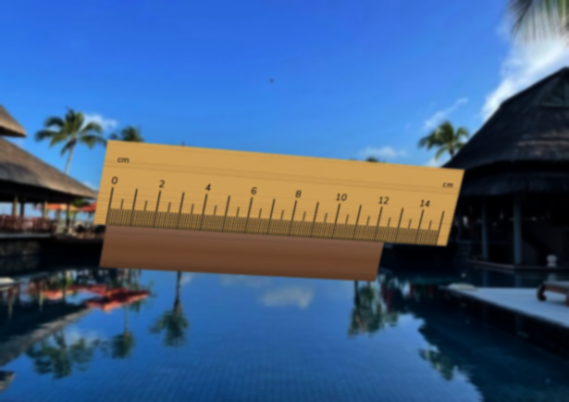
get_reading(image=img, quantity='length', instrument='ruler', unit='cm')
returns 12.5 cm
